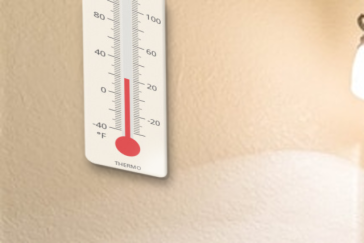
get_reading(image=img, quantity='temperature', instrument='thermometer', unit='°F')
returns 20 °F
